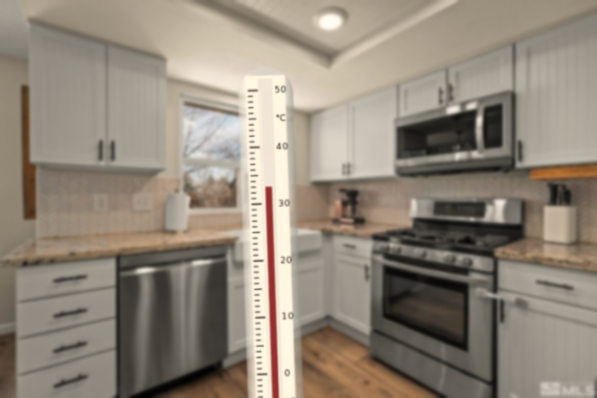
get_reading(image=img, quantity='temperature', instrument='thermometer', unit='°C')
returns 33 °C
